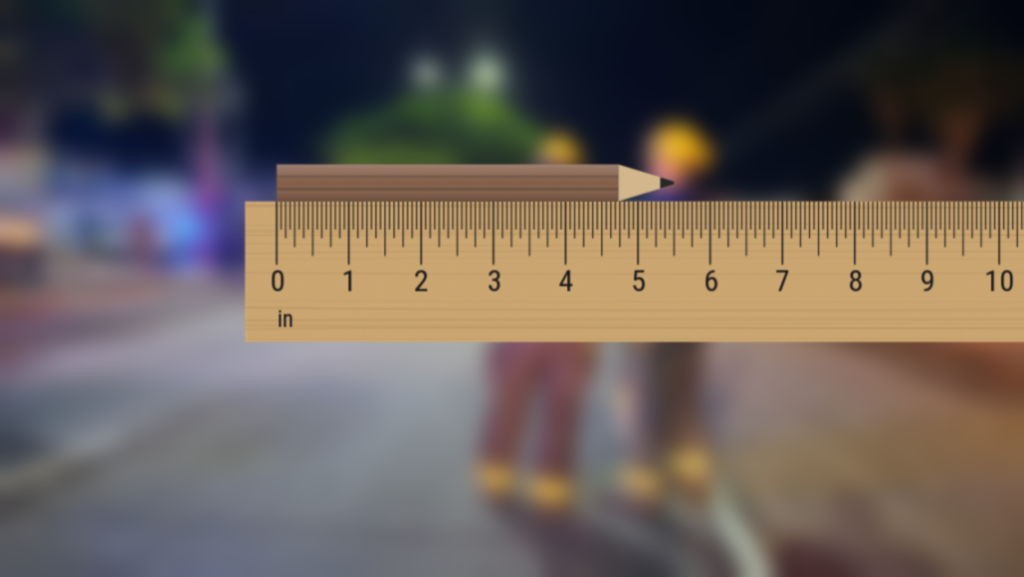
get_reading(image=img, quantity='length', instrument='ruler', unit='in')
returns 5.5 in
